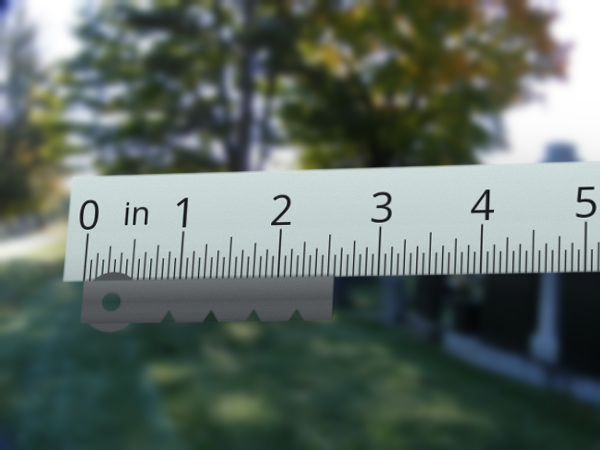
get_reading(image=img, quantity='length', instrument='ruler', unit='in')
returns 2.5625 in
